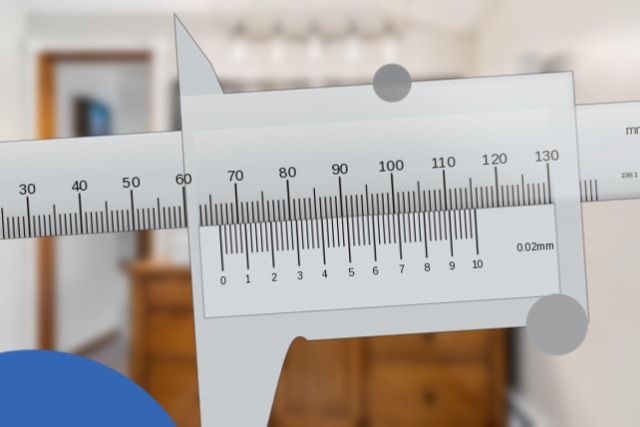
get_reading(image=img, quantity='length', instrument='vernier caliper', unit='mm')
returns 66.5 mm
